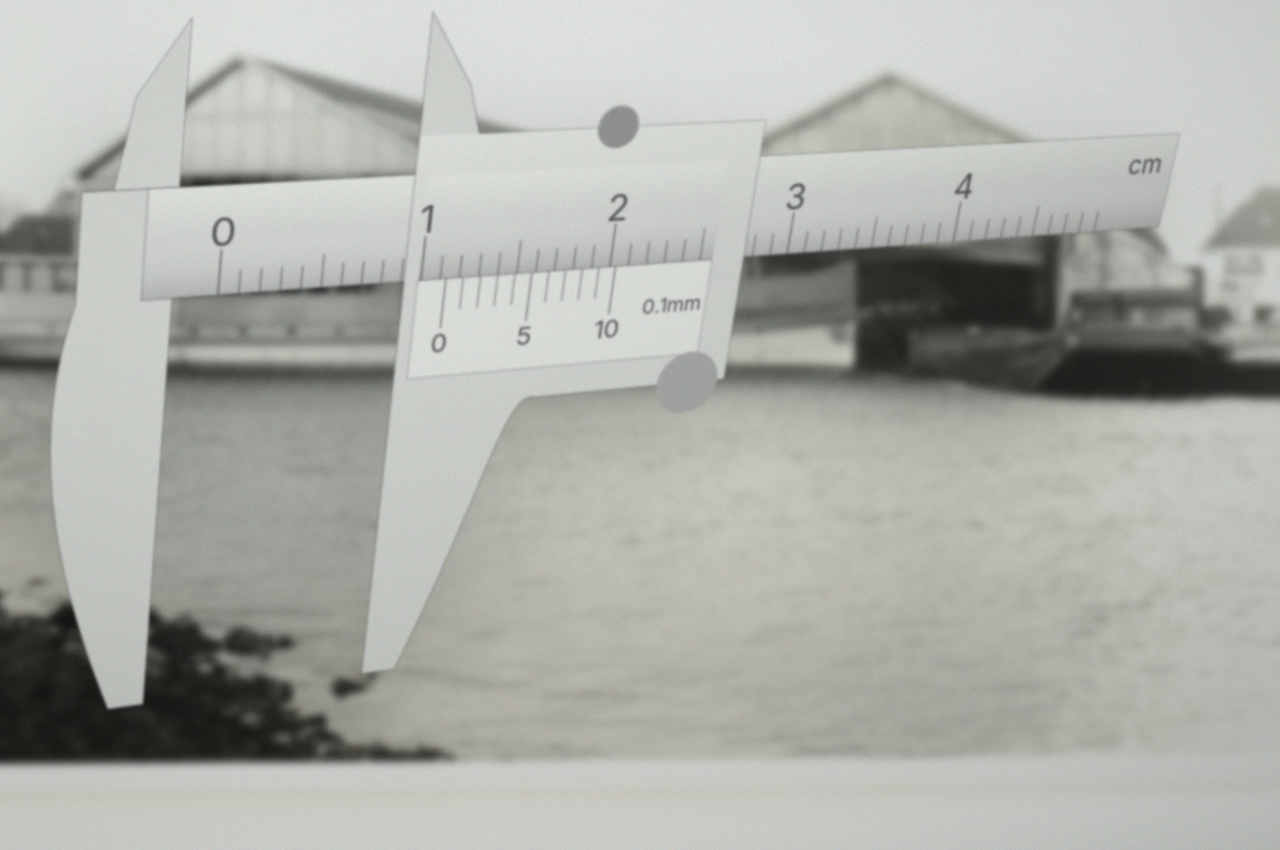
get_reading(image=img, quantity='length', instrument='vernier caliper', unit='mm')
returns 11.3 mm
